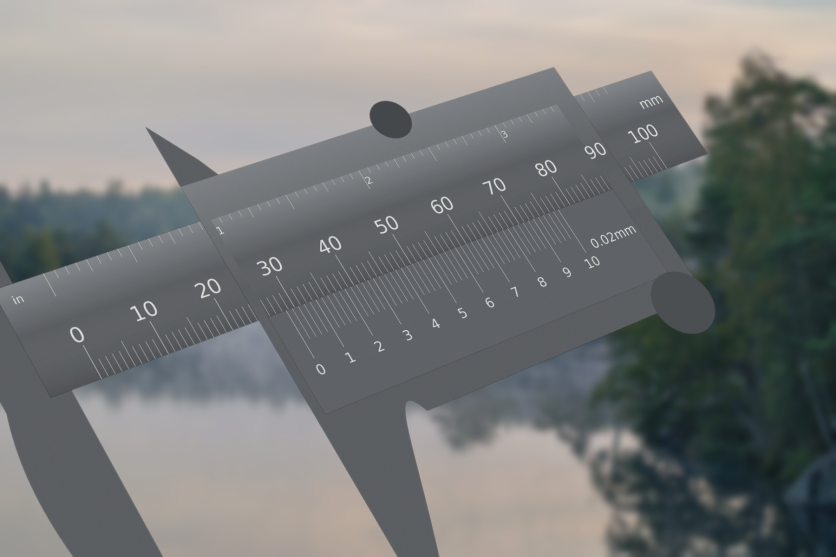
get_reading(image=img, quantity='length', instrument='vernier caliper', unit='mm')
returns 28.6 mm
